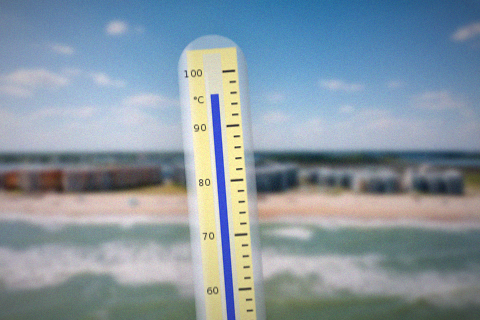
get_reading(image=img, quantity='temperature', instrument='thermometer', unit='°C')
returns 96 °C
